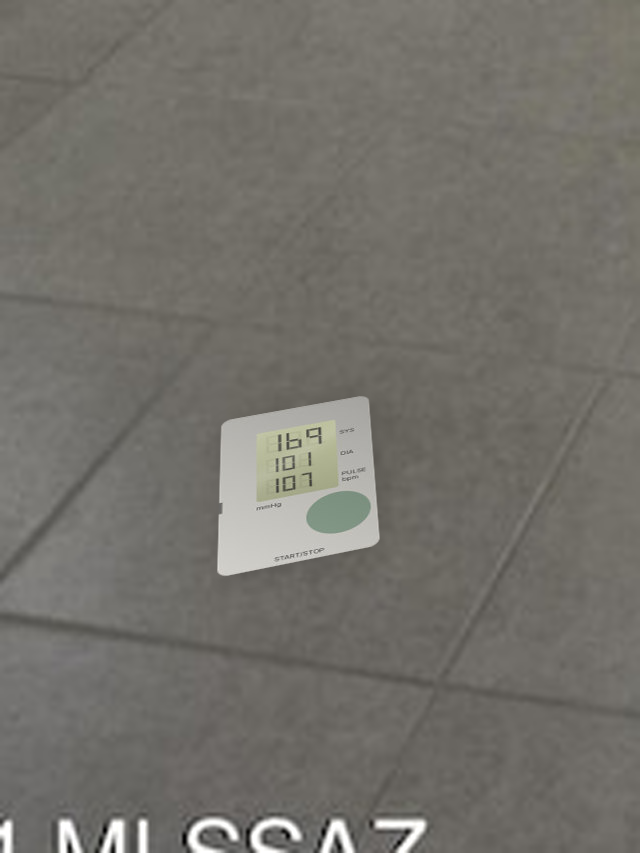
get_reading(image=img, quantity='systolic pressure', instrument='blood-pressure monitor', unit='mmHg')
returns 169 mmHg
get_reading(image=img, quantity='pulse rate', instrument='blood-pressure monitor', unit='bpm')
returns 107 bpm
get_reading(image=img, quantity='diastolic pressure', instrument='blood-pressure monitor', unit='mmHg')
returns 101 mmHg
